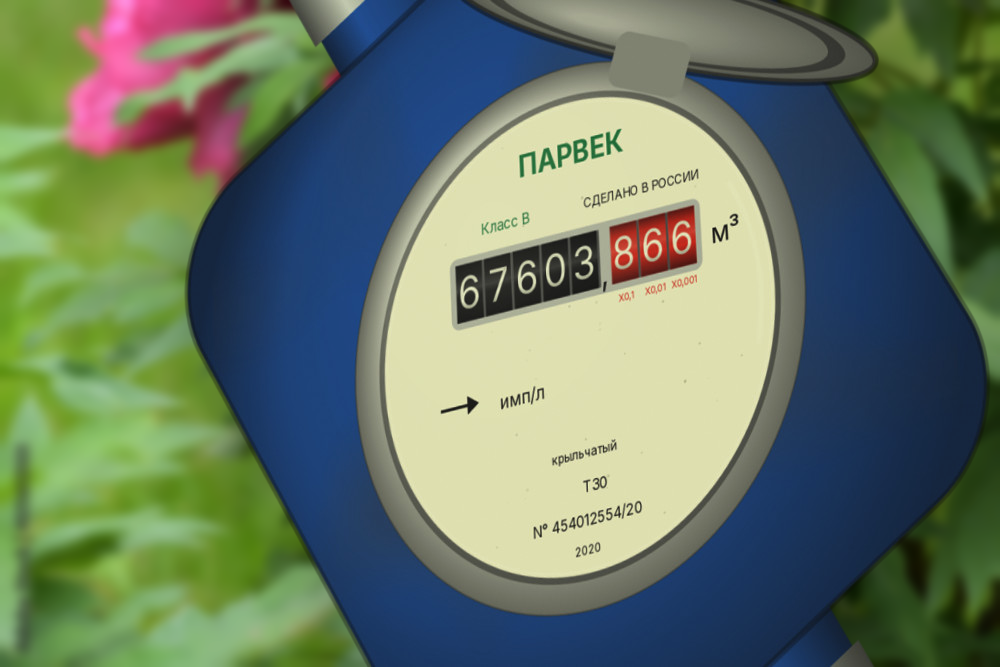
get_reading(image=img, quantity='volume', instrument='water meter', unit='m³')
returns 67603.866 m³
